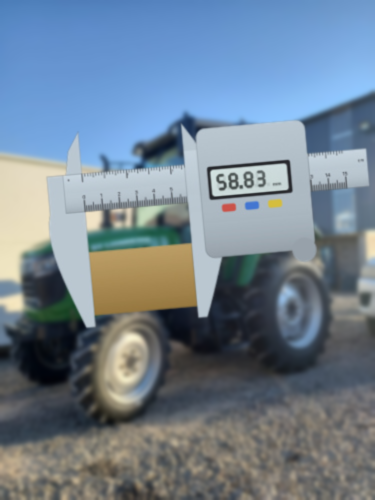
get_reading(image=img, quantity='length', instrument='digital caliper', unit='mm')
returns 58.83 mm
